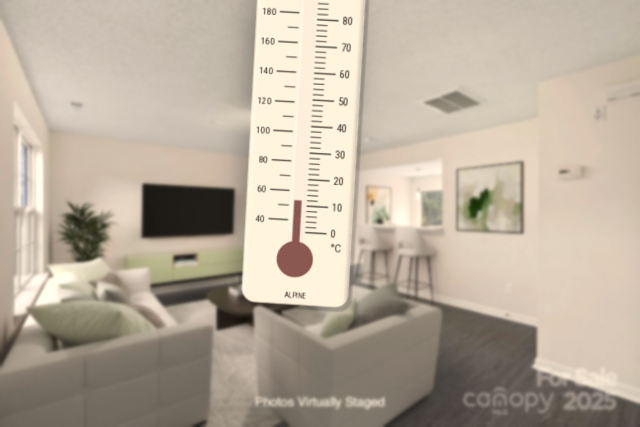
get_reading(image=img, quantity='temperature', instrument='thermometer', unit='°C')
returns 12 °C
